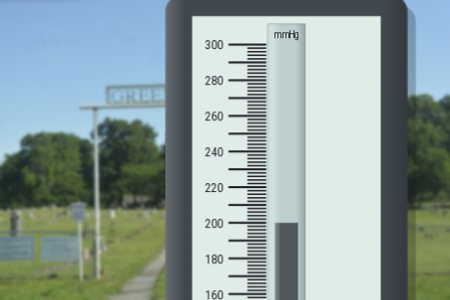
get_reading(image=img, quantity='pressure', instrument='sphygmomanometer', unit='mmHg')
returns 200 mmHg
